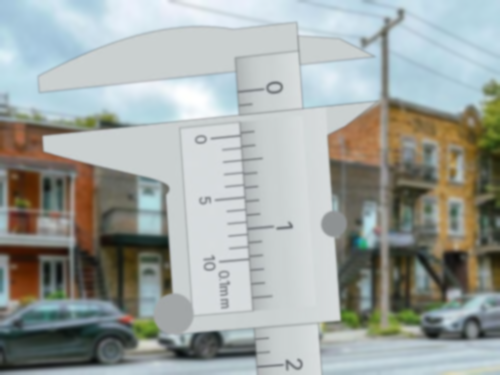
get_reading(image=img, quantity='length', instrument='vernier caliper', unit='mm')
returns 3.2 mm
